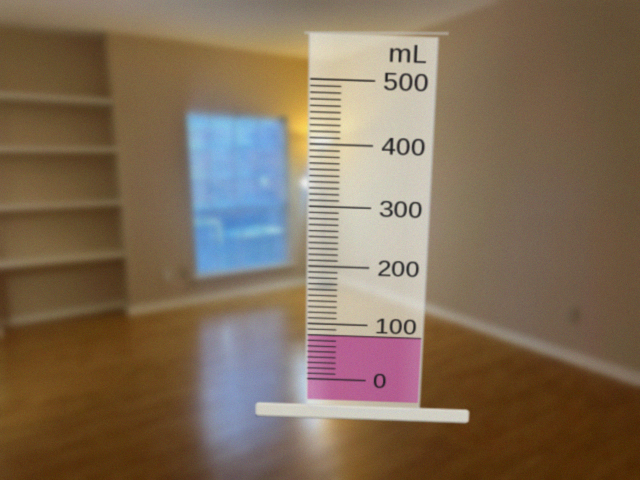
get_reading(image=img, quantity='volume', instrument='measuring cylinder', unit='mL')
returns 80 mL
